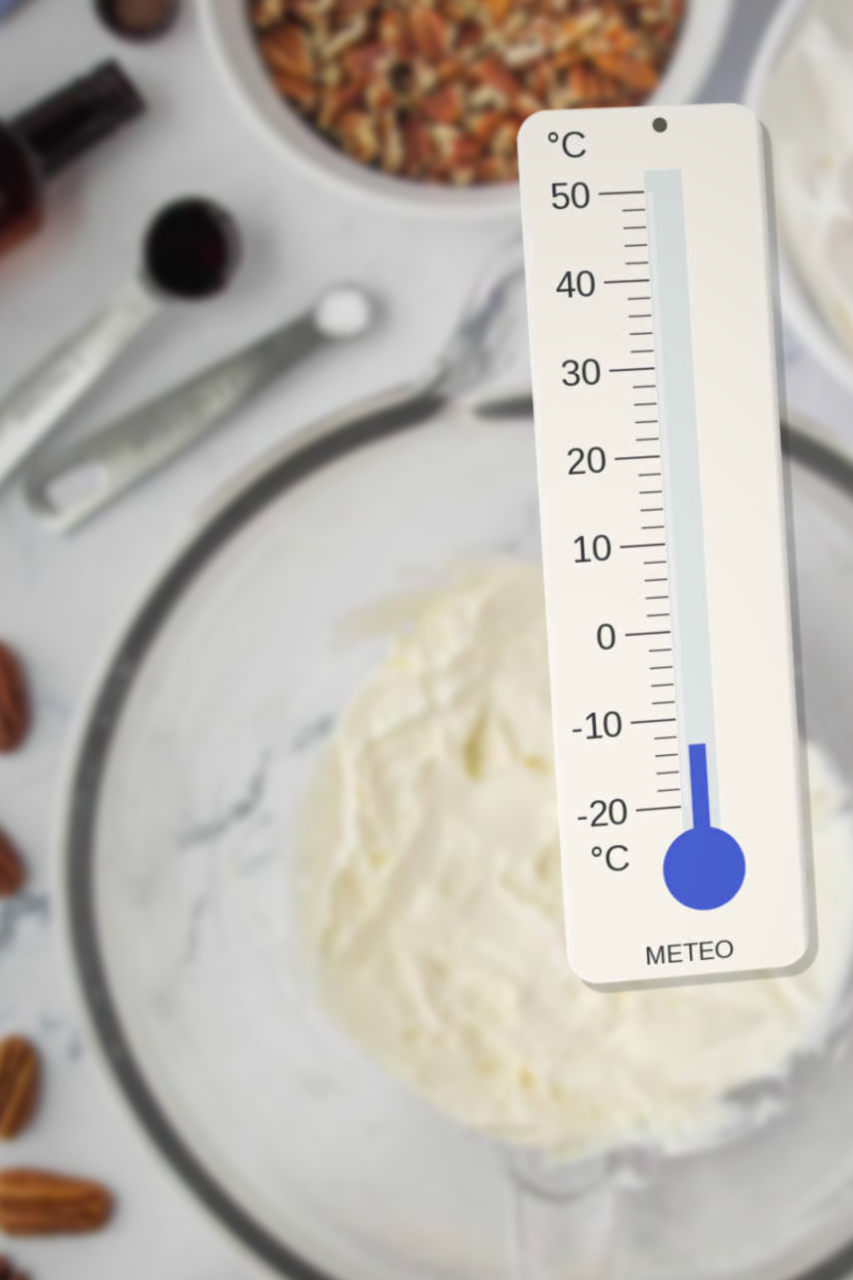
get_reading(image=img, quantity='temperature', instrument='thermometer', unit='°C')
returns -13 °C
